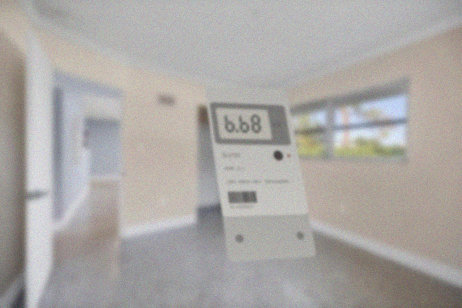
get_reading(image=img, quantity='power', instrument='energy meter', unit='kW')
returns 6.68 kW
